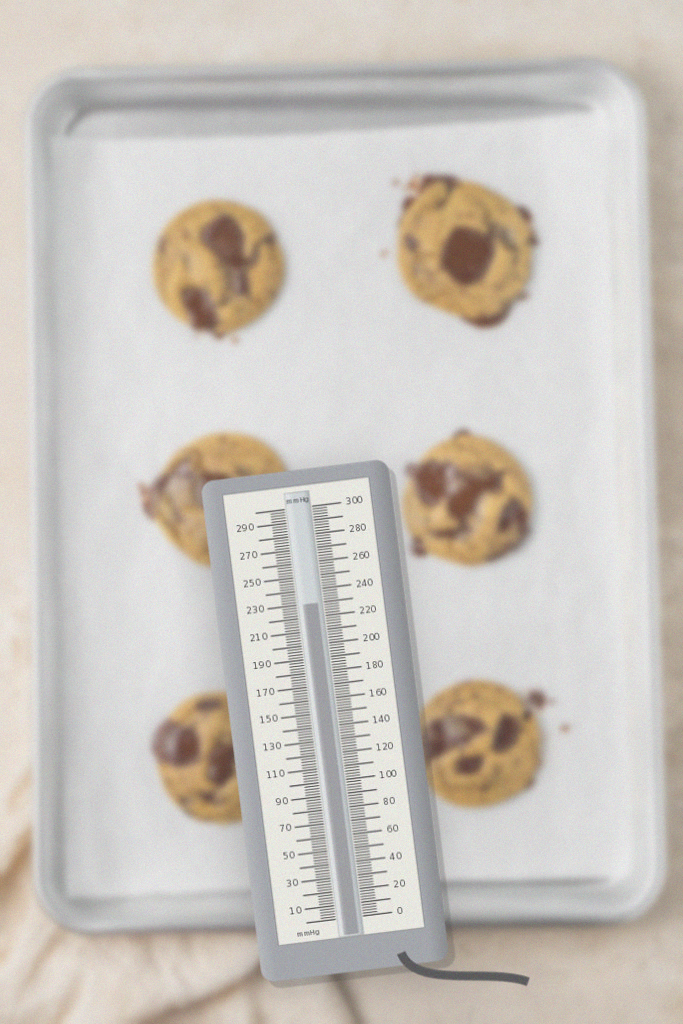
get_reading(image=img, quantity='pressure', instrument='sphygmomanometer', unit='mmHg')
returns 230 mmHg
